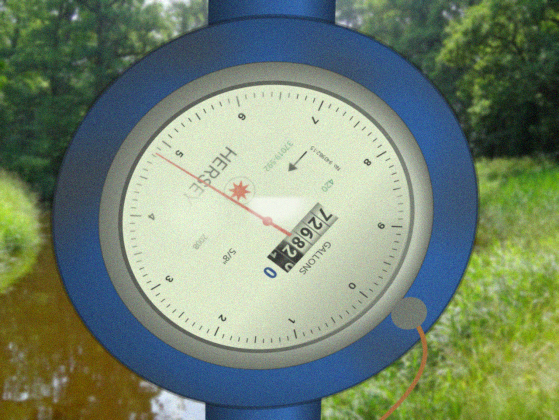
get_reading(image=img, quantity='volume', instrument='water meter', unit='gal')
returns 7268204.8 gal
